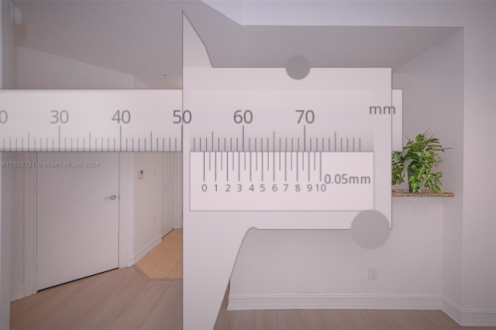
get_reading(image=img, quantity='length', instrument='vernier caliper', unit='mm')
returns 53.6 mm
